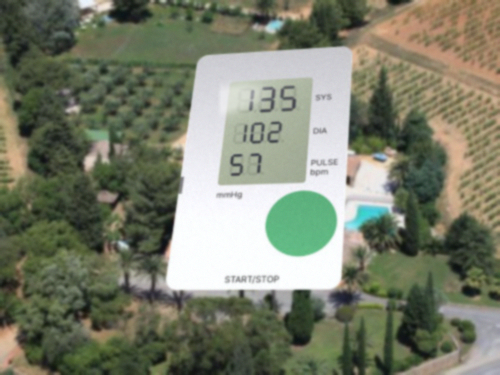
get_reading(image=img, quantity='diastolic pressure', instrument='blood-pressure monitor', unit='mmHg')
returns 102 mmHg
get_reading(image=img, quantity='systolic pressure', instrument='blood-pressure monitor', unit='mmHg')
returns 135 mmHg
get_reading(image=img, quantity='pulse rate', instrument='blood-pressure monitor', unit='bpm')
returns 57 bpm
